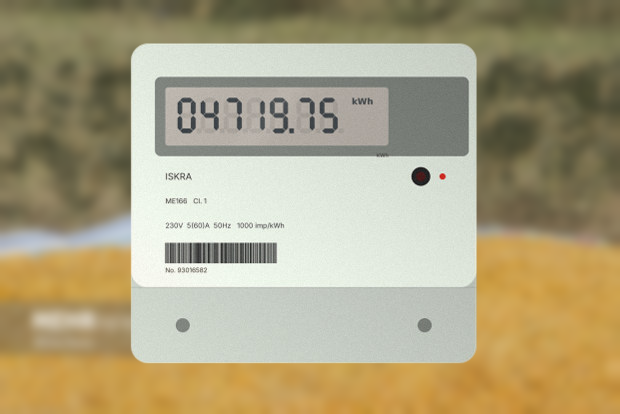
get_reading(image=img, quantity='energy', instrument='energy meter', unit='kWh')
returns 4719.75 kWh
